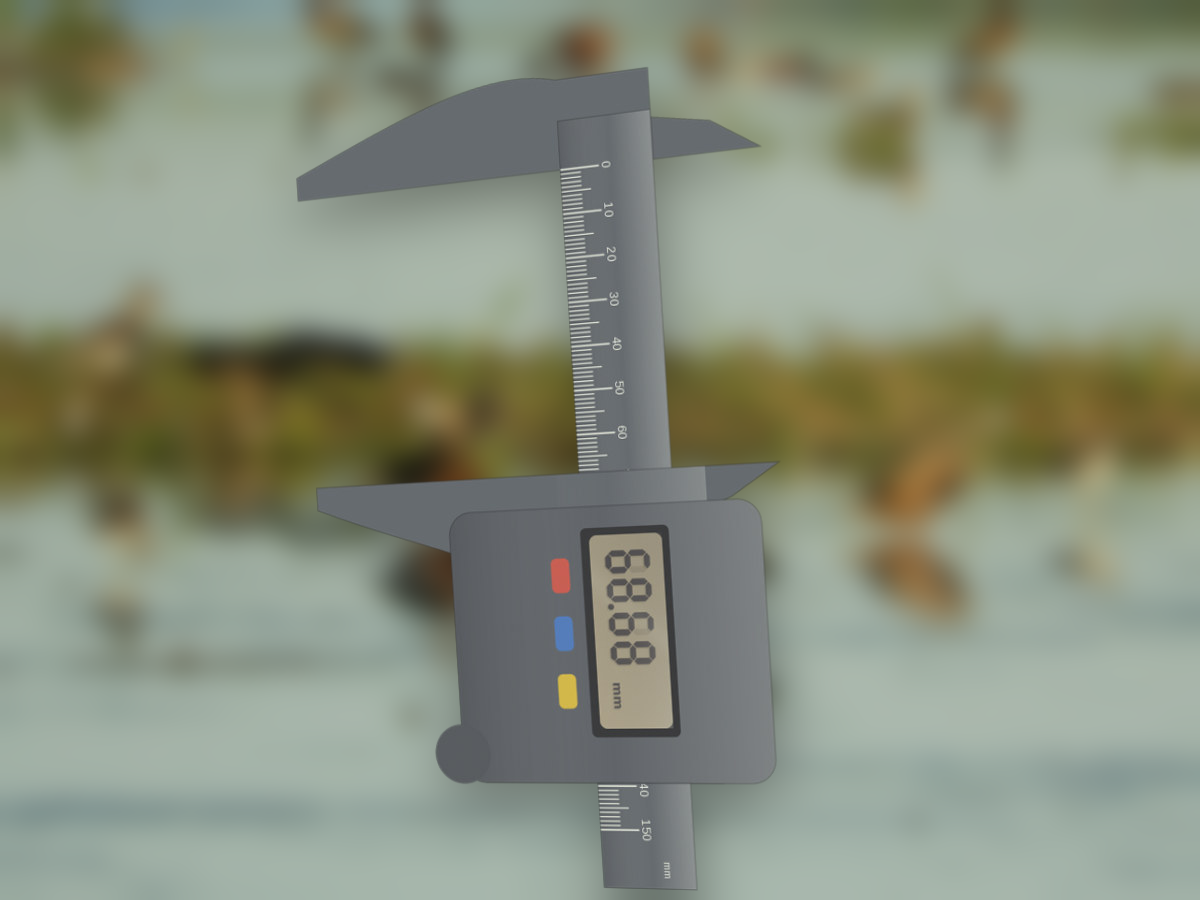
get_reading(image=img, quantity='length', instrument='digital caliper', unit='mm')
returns 68.68 mm
